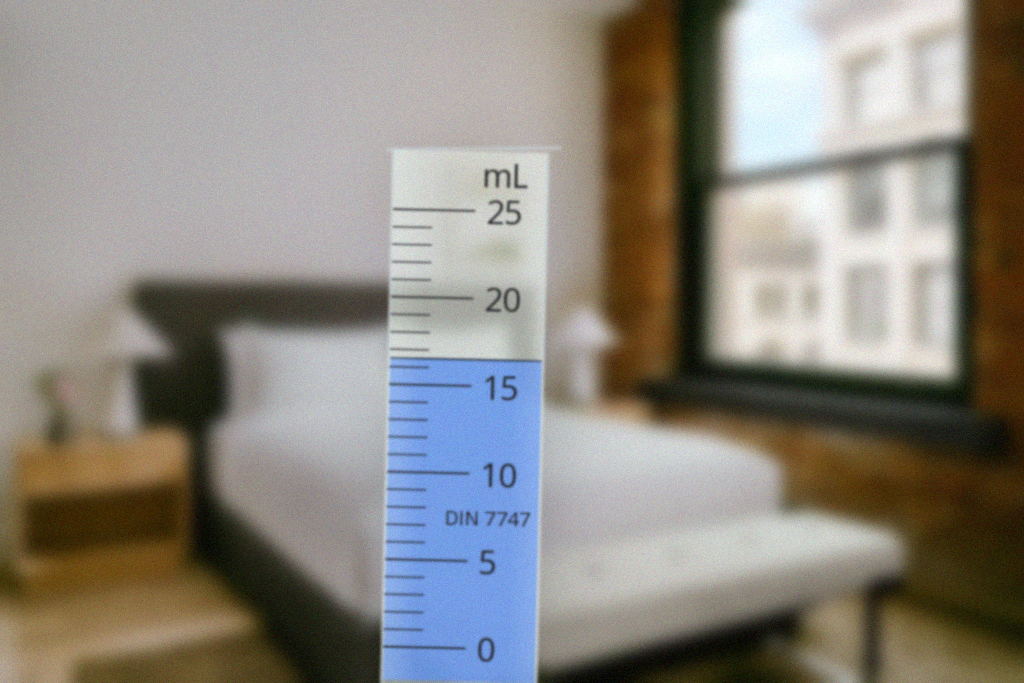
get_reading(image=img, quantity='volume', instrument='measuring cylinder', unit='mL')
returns 16.5 mL
